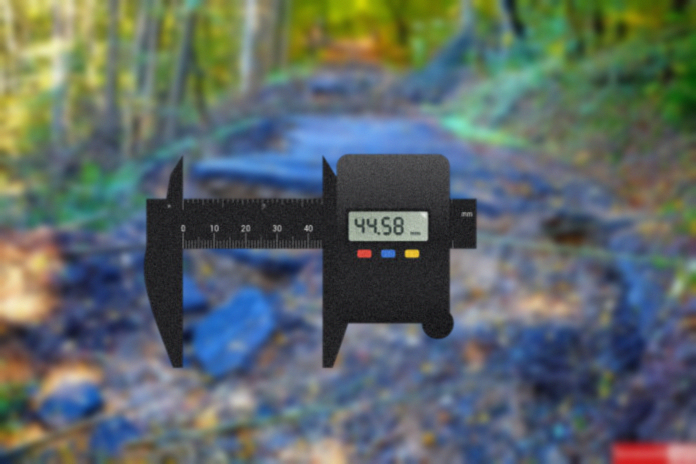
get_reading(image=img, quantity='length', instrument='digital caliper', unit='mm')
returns 44.58 mm
